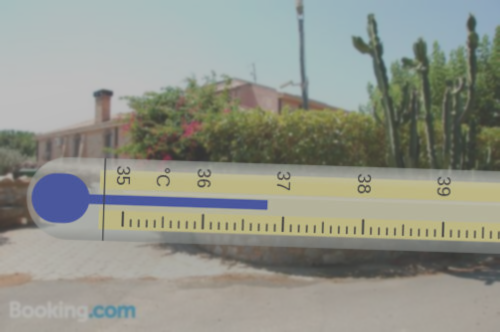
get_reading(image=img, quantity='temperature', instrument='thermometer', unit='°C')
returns 36.8 °C
